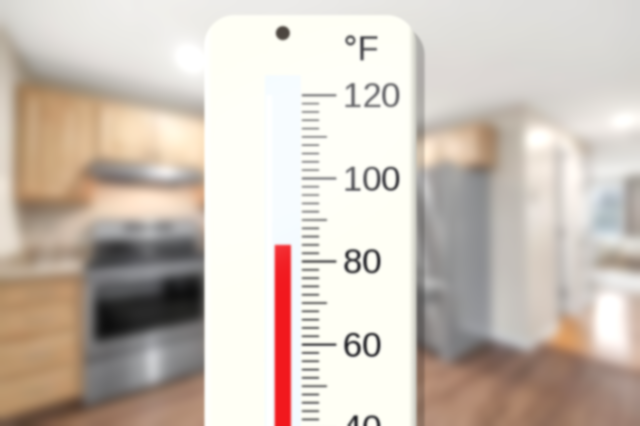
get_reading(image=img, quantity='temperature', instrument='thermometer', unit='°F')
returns 84 °F
